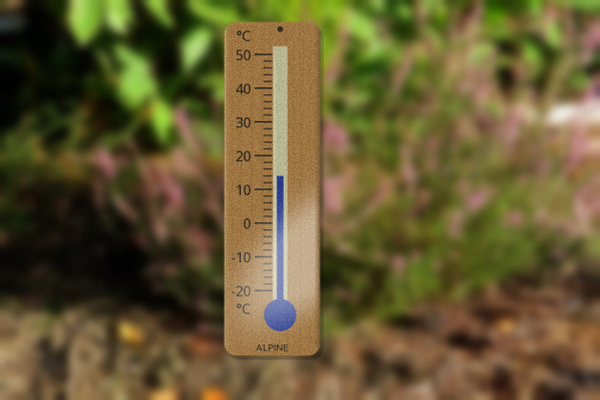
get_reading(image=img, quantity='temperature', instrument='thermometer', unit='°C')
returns 14 °C
